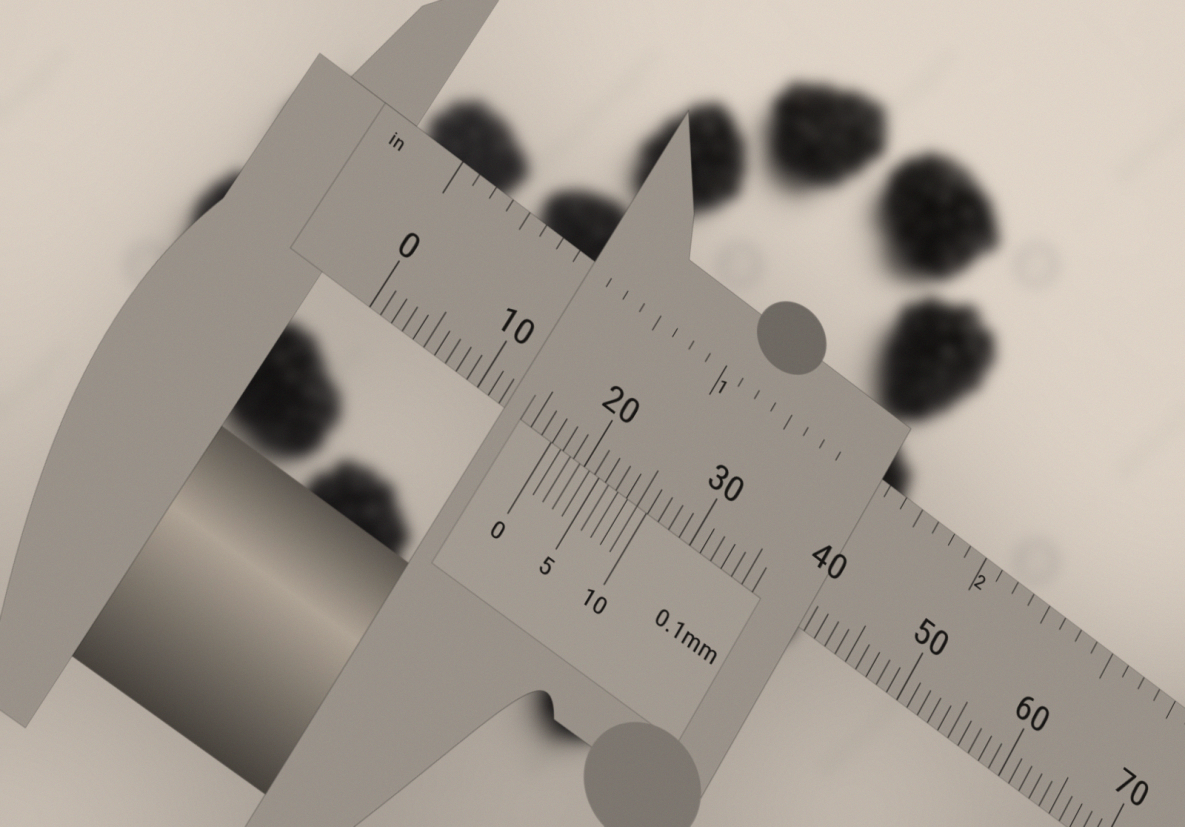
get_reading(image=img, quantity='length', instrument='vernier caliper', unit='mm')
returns 16.9 mm
